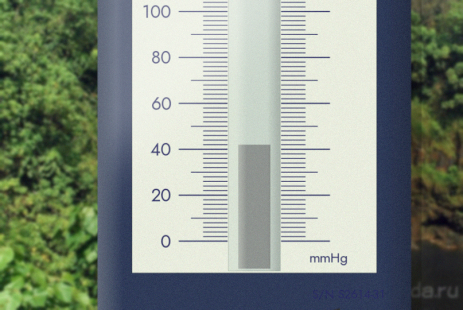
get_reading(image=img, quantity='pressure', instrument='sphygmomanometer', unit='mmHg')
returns 42 mmHg
